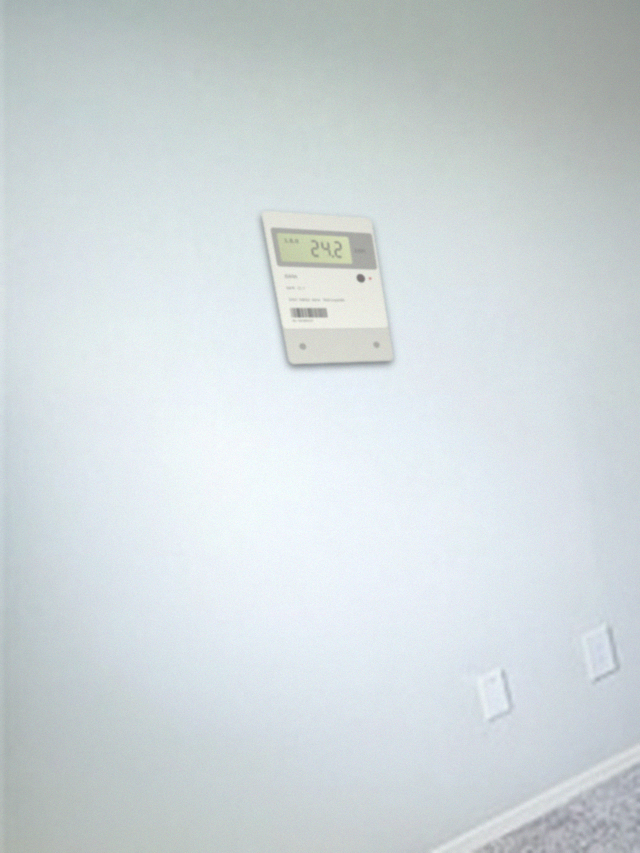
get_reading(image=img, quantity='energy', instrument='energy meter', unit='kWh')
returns 24.2 kWh
